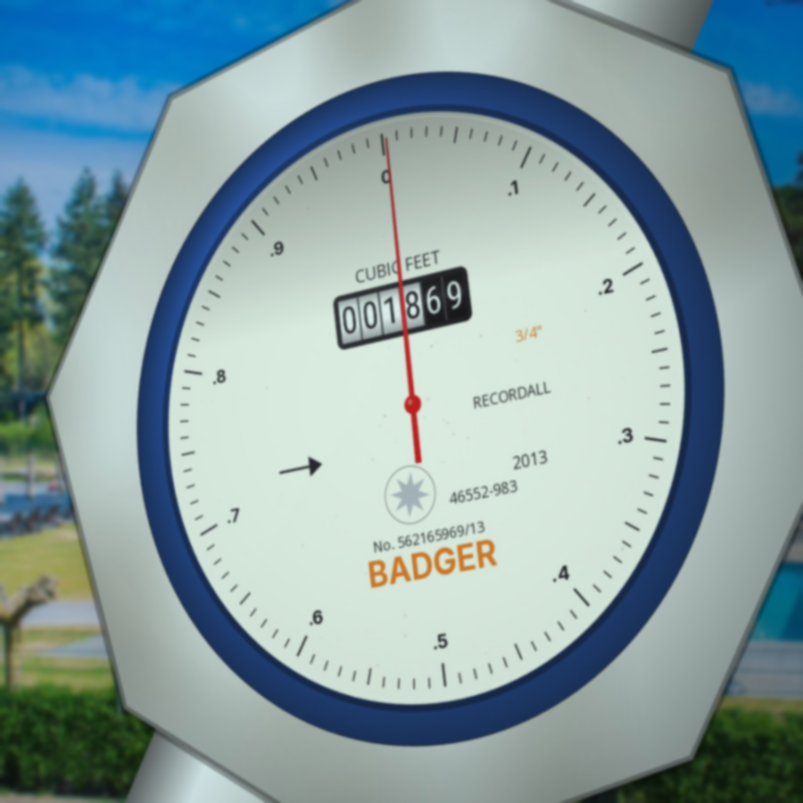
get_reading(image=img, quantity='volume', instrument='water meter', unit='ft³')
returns 1869.00 ft³
